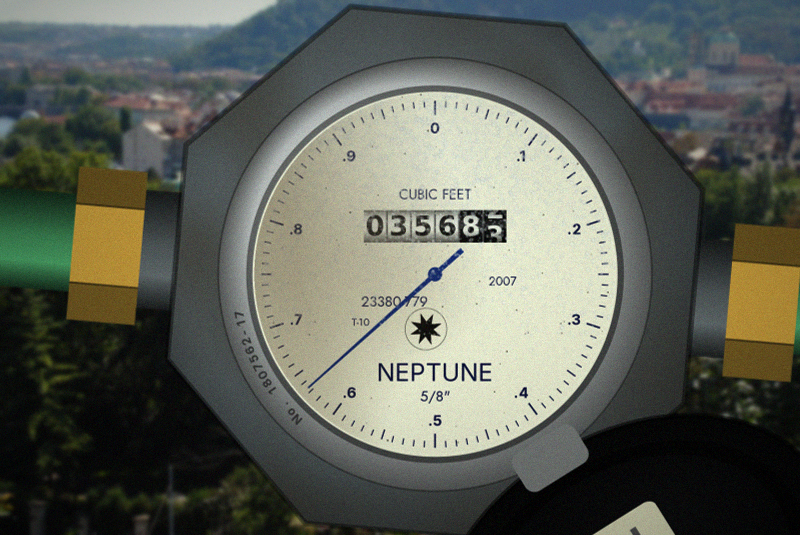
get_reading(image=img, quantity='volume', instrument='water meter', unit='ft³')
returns 35682.63 ft³
